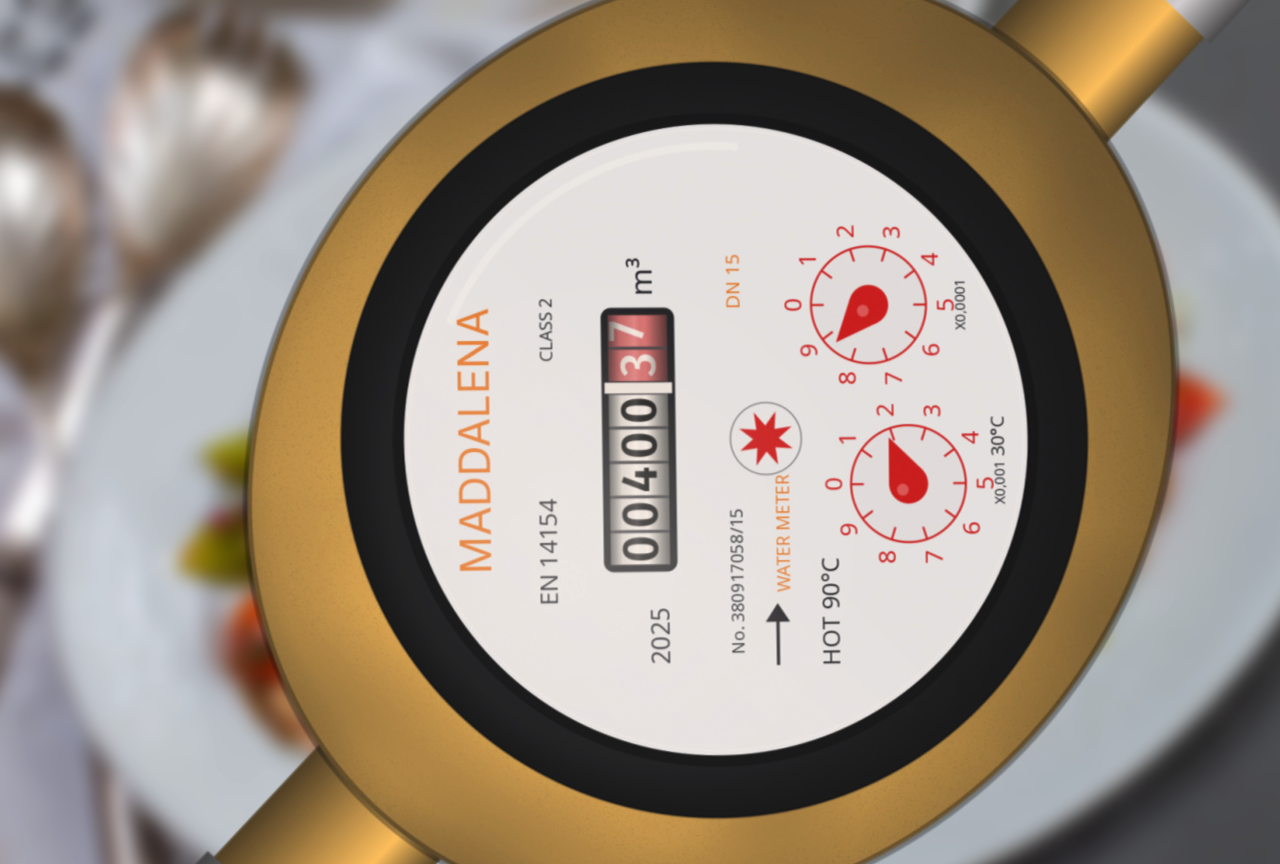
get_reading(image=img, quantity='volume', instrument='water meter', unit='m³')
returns 400.3718 m³
